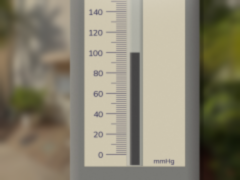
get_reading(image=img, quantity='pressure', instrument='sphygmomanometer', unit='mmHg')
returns 100 mmHg
